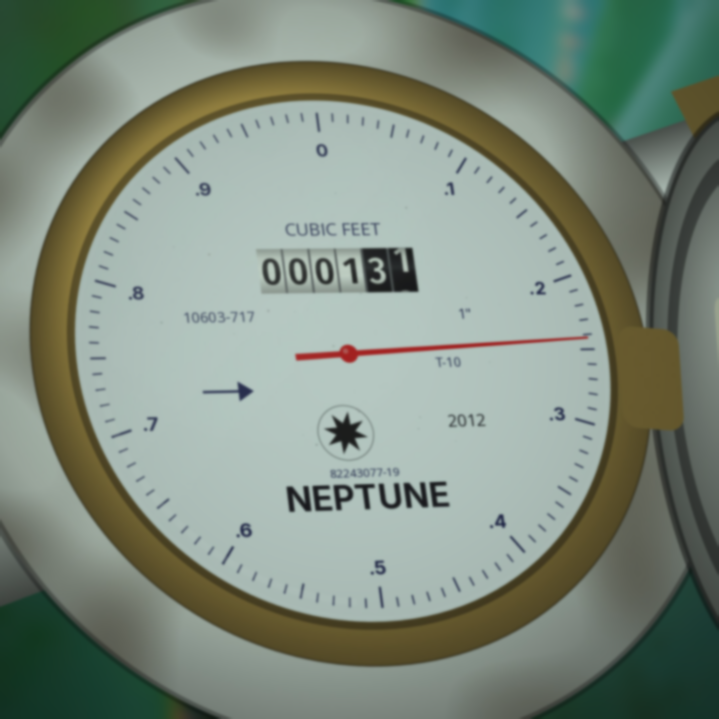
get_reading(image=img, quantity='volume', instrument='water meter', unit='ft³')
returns 131.24 ft³
